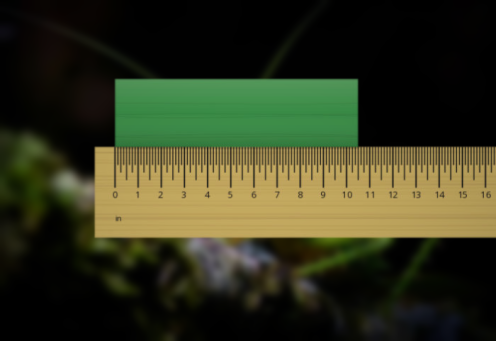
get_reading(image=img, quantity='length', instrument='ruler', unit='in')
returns 10.5 in
